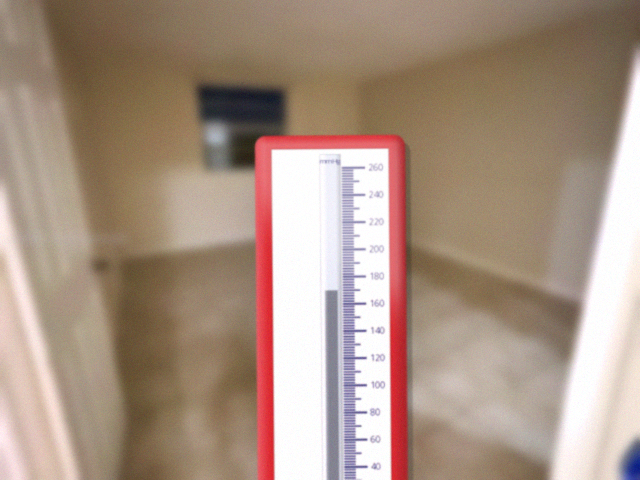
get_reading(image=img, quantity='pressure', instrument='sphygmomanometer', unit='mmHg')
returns 170 mmHg
